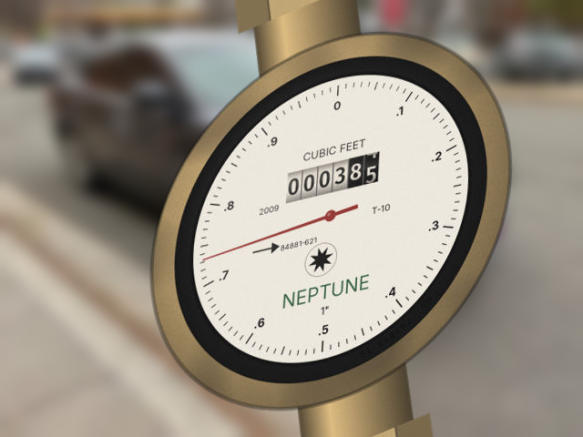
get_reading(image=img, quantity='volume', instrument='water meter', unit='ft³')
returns 384.73 ft³
